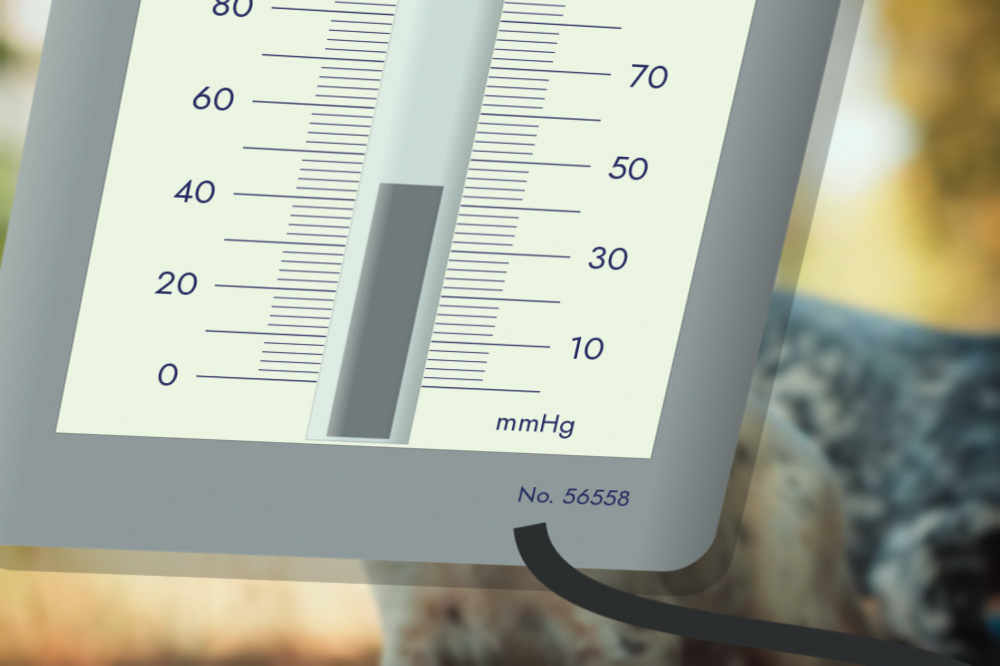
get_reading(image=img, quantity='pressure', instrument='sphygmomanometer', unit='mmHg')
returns 44 mmHg
